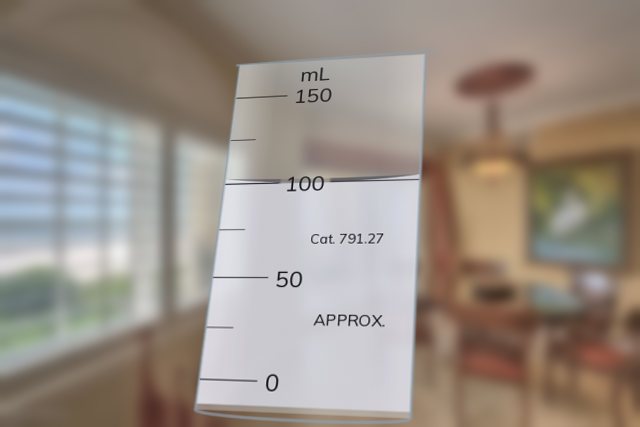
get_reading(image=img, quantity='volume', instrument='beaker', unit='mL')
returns 100 mL
